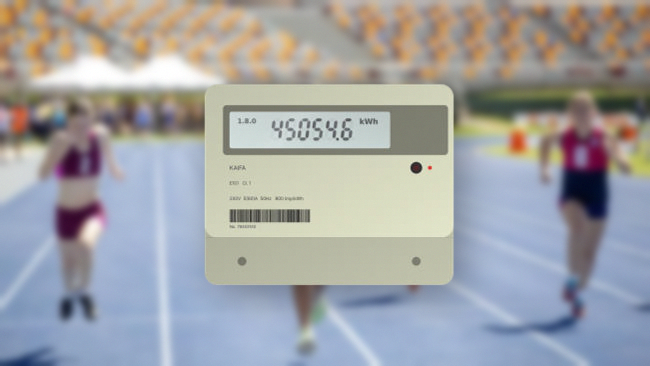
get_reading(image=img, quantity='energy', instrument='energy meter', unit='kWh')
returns 45054.6 kWh
